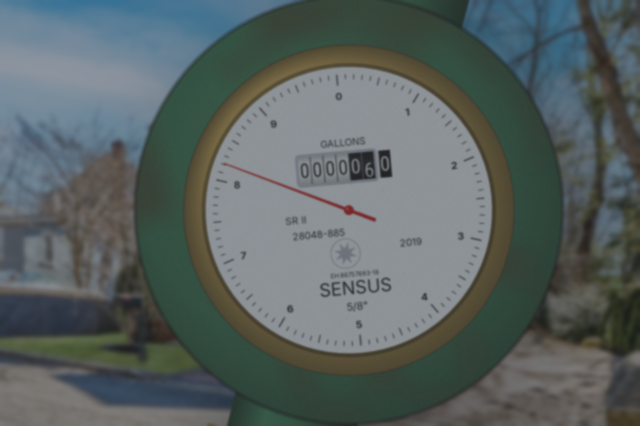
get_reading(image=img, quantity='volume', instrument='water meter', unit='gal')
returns 58.2 gal
